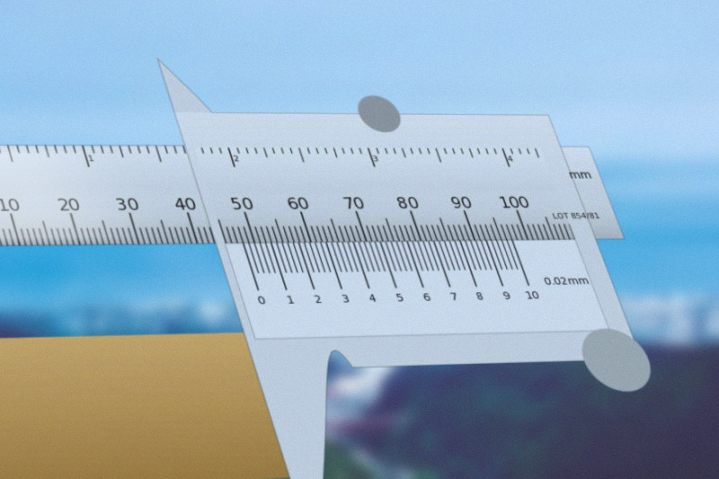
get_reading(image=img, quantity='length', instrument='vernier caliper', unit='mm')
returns 48.0 mm
